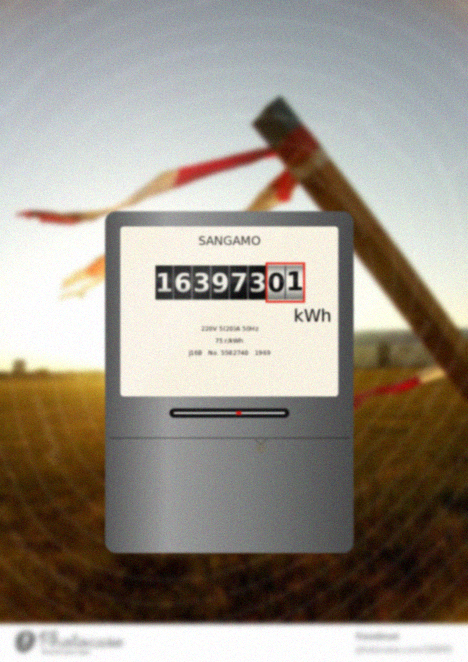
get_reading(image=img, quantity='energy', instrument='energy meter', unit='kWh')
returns 163973.01 kWh
